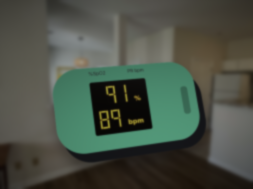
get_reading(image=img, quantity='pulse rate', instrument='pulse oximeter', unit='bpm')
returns 89 bpm
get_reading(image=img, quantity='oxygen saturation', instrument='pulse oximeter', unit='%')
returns 91 %
